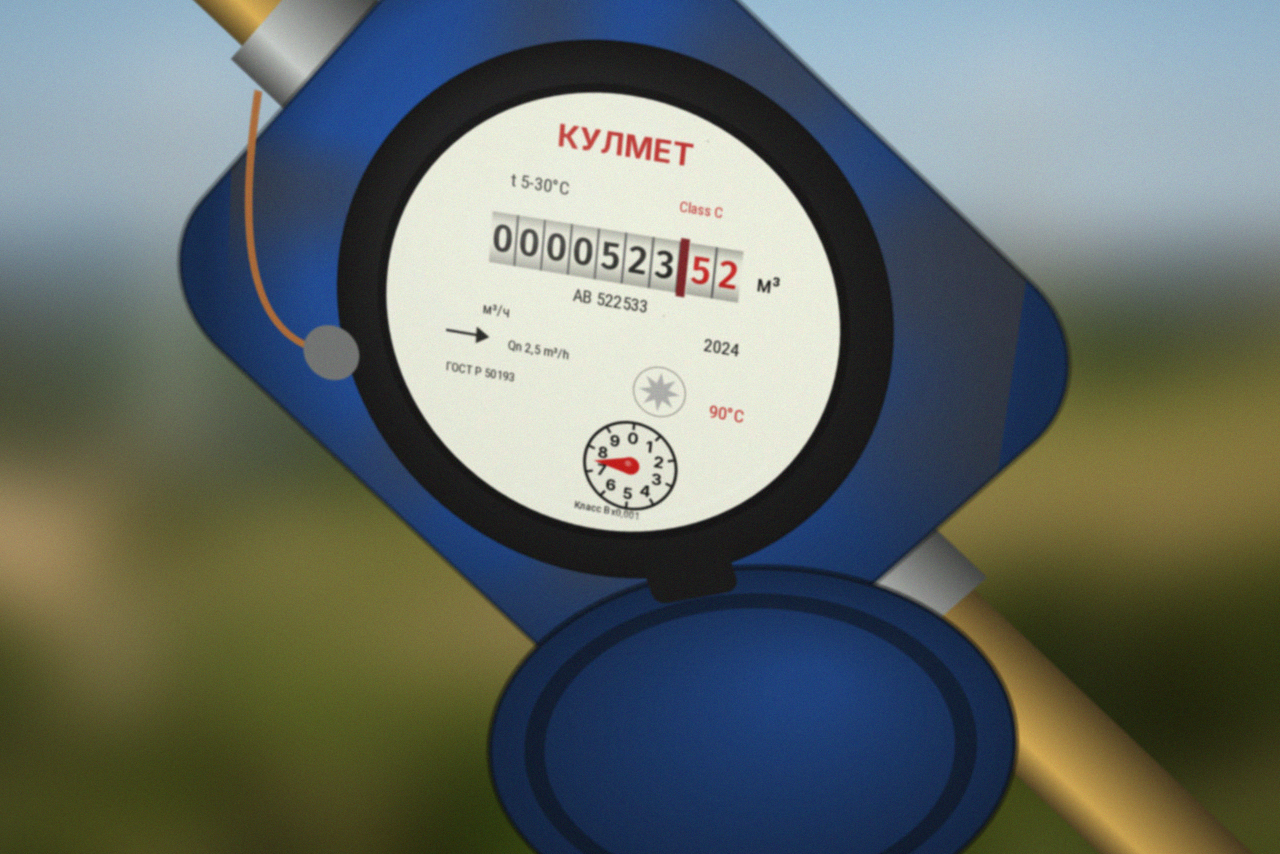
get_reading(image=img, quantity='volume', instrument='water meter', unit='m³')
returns 523.527 m³
